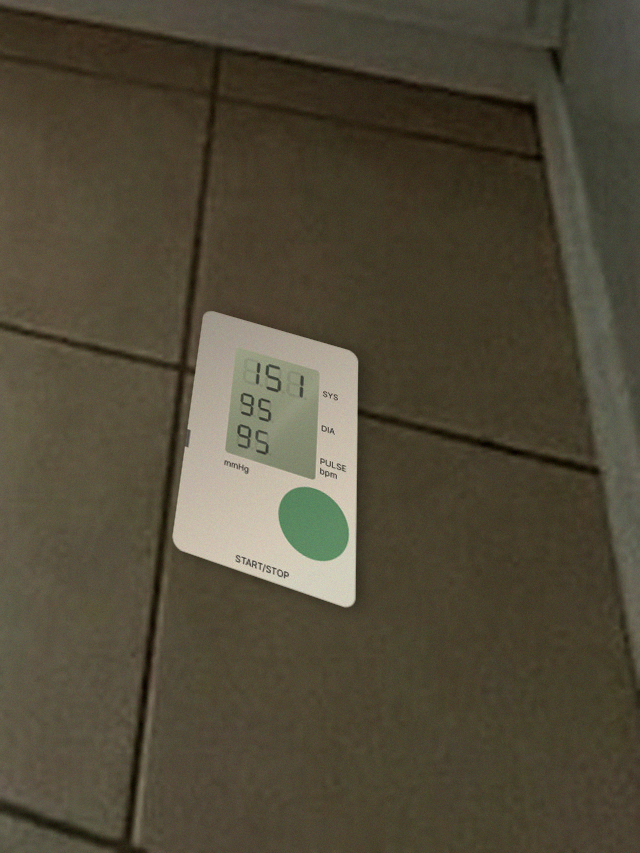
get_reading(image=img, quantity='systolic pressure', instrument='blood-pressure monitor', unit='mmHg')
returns 151 mmHg
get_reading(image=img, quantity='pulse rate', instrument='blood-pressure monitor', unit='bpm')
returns 95 bpm
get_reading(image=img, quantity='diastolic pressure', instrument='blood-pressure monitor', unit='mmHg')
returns 95 mmHg
